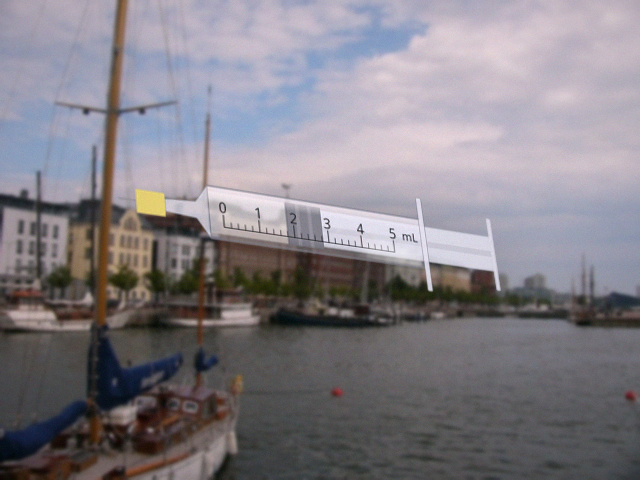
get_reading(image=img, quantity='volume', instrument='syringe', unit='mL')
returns 1.8 mL
